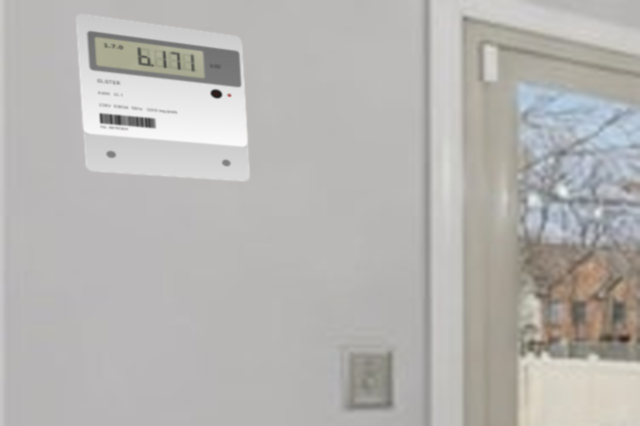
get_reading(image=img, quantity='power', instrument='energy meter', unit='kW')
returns 6.171 kW
